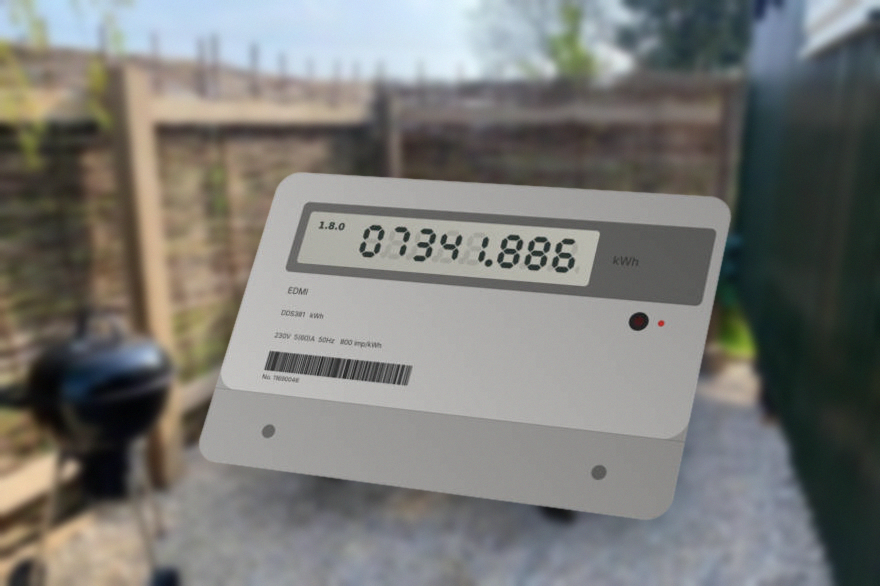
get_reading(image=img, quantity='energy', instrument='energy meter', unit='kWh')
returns 7341.886 kWh
